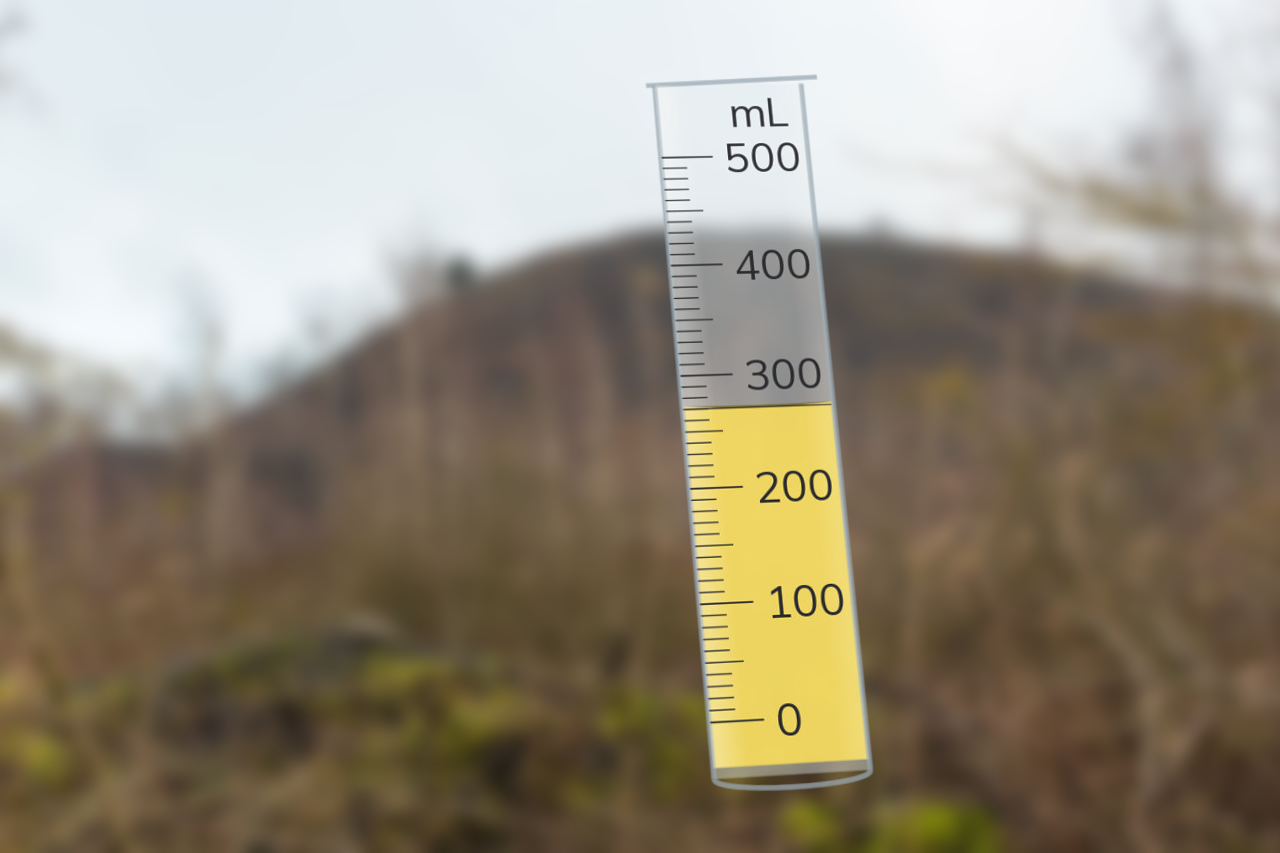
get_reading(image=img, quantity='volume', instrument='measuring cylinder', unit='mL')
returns 270 mL
